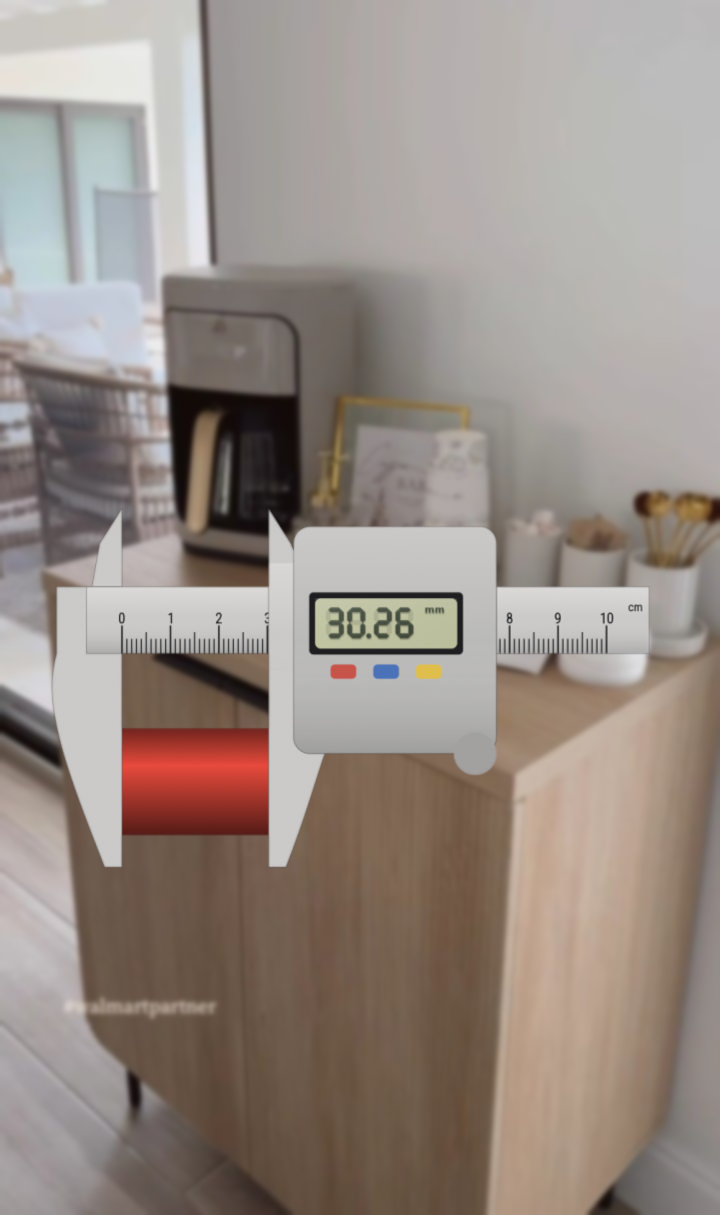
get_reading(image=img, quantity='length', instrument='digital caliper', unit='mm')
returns 30.26 mm
